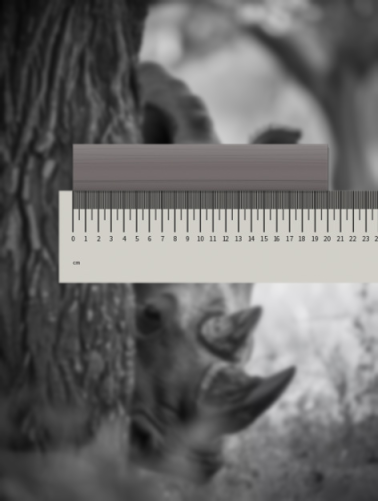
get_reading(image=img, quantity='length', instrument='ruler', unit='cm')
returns 20 cm
